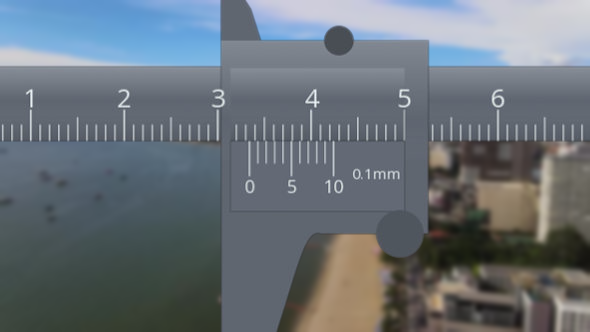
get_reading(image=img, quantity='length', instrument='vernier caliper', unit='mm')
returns 33.4 mm
